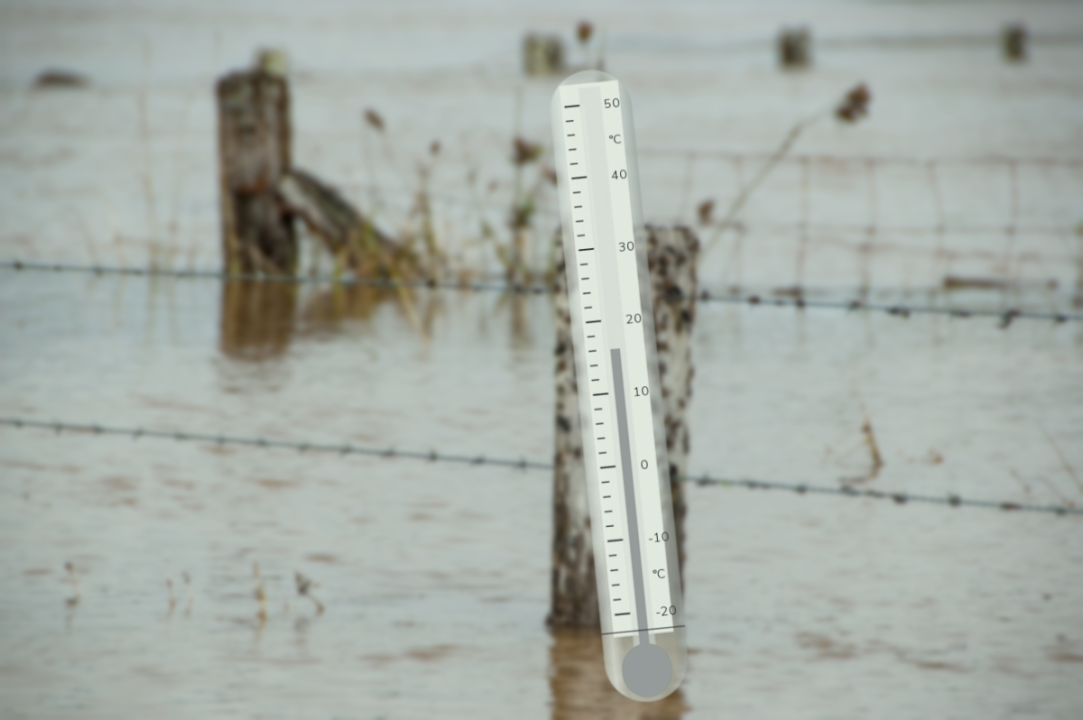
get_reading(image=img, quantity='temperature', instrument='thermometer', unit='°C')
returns 16 °C
